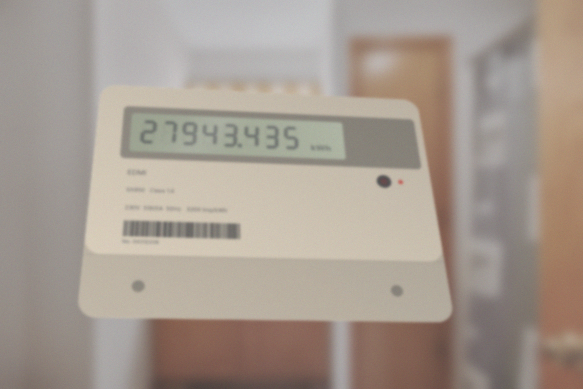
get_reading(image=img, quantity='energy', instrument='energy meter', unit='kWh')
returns 27943.435 kWh
